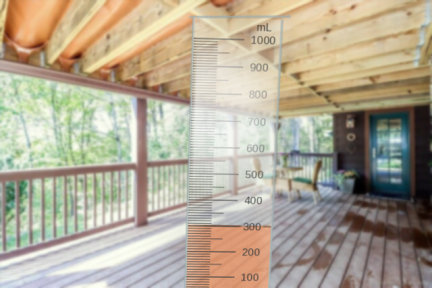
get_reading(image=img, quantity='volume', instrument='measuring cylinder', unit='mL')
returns 300 mL
